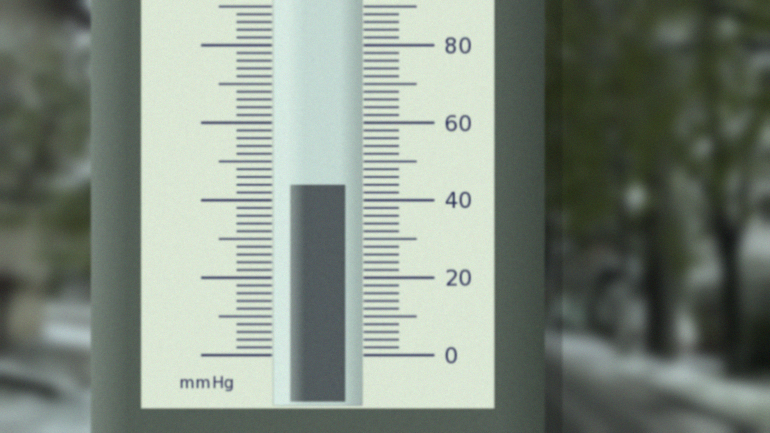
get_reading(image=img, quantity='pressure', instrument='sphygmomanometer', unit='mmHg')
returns 44 mmHg
